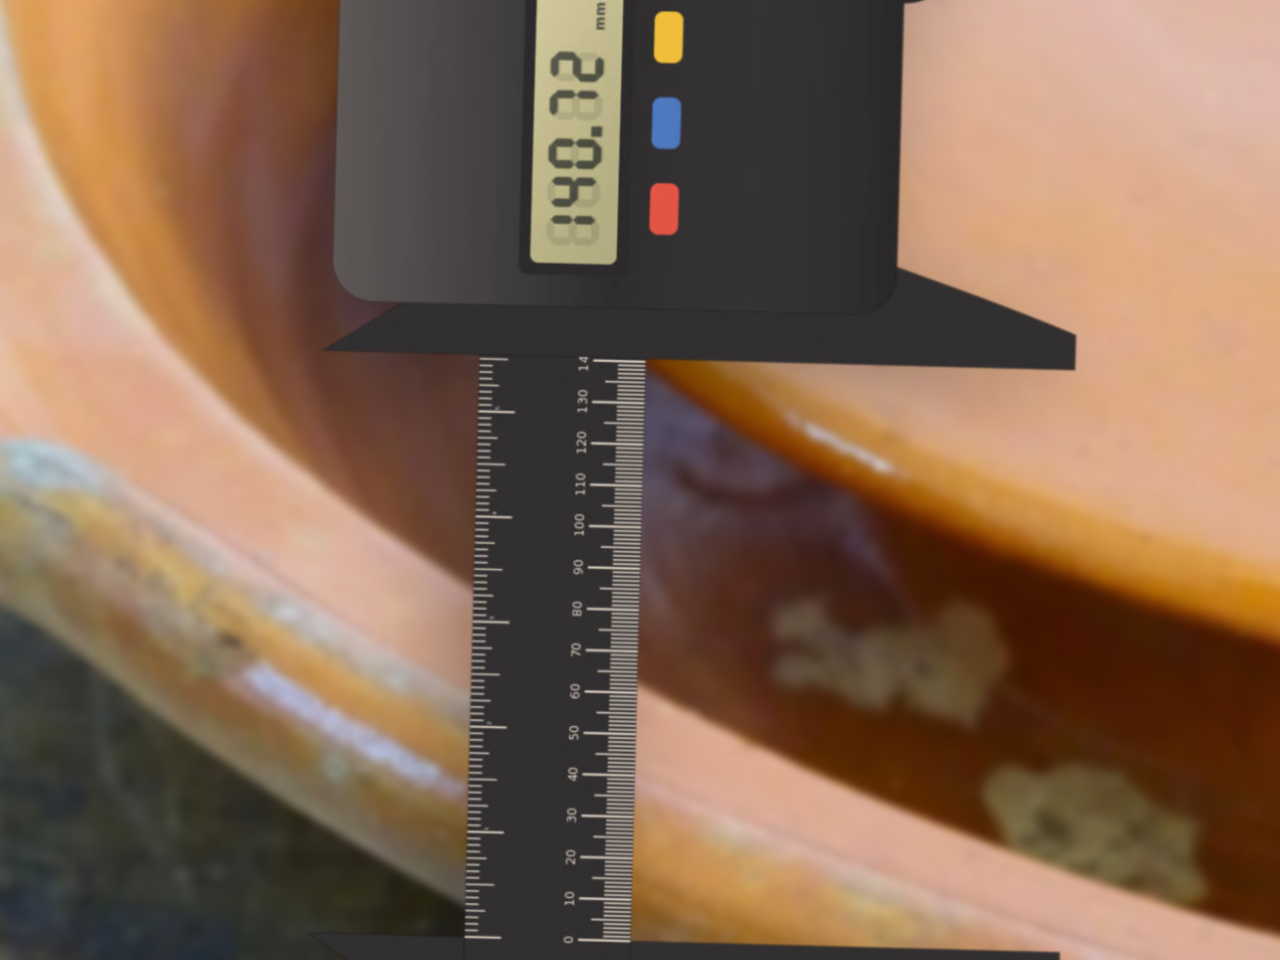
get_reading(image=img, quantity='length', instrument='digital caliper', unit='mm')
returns 140.72 mm
